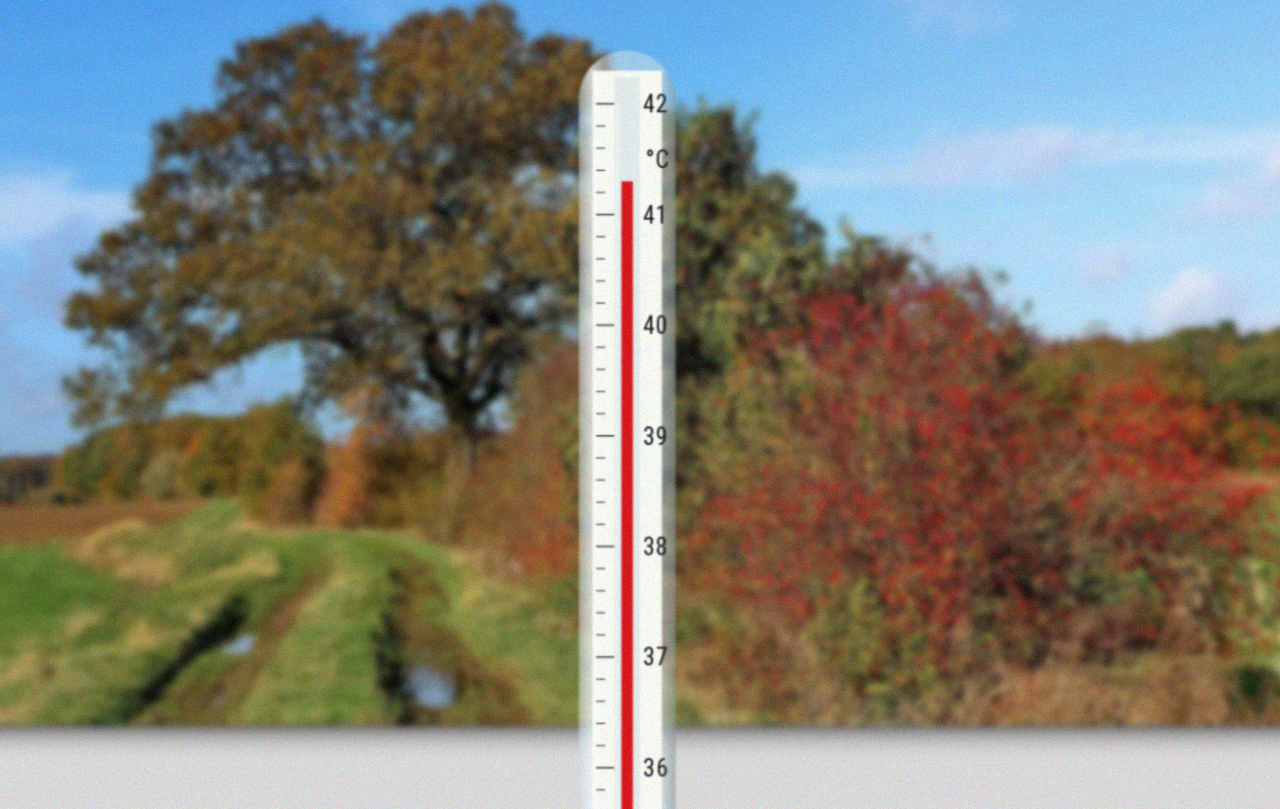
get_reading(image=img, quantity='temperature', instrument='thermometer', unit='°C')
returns 41.3 °C
